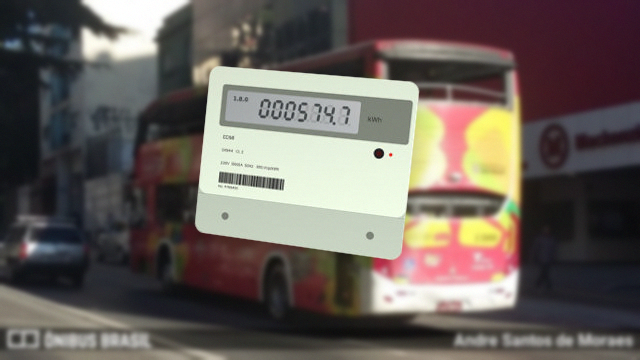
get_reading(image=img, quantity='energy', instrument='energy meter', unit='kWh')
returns 574.7 kWh
